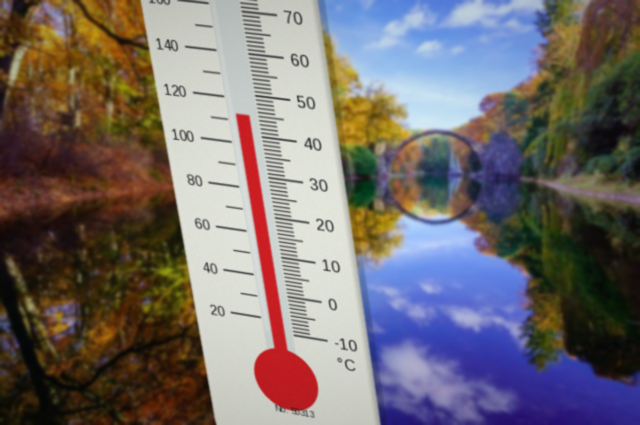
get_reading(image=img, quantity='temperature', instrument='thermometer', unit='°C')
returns 45 °C
